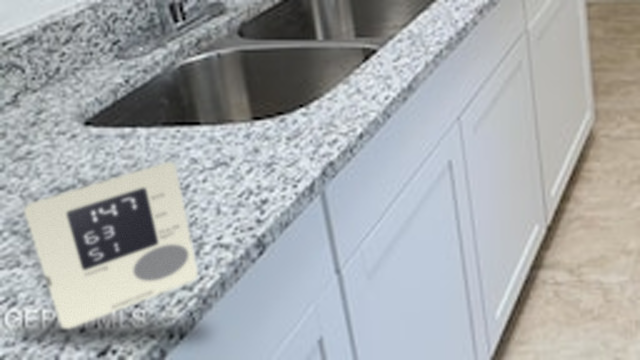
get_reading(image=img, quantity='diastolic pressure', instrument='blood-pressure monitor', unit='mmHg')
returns 63 mmHg
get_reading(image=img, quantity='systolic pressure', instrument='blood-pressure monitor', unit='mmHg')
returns 147 mmHg
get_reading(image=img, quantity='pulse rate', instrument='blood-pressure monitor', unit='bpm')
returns 51 bpm
